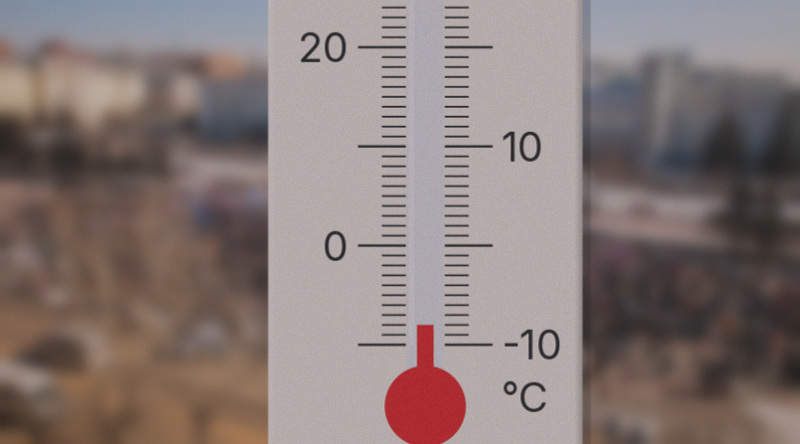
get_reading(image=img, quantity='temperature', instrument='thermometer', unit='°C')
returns -8 °C
